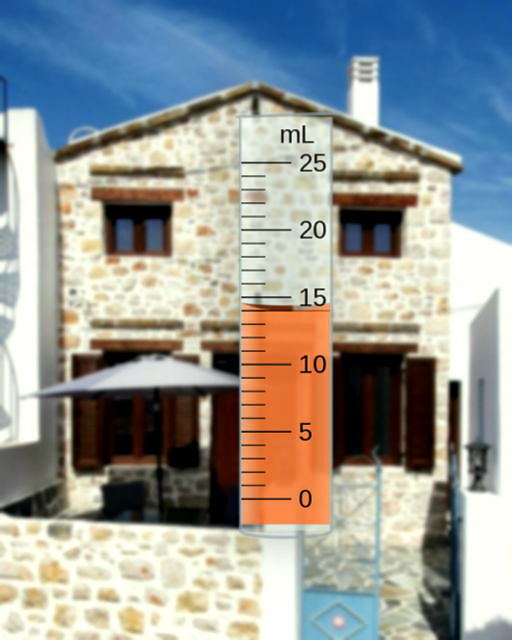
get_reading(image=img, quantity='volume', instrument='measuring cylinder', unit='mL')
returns 14 mL
